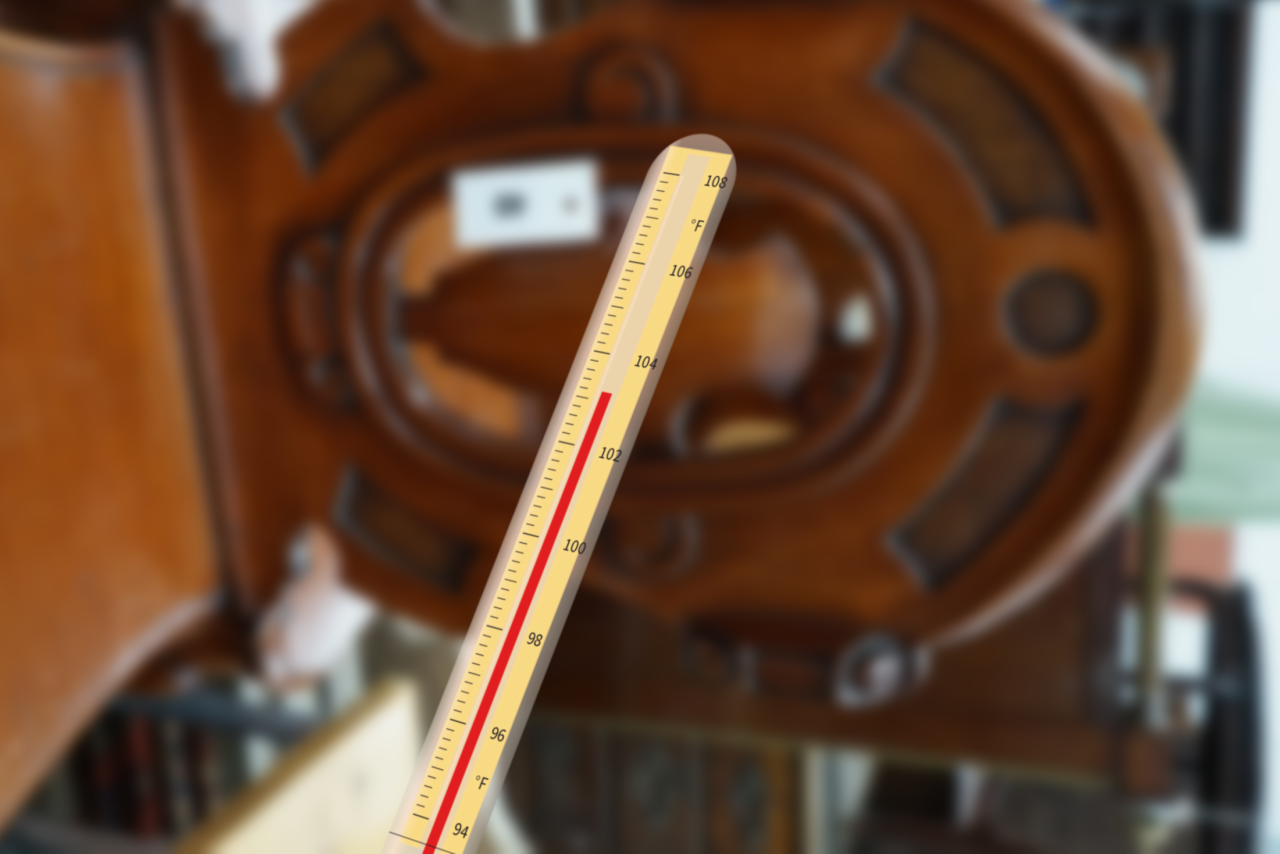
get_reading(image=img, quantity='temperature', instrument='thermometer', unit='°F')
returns 103.2 °F
